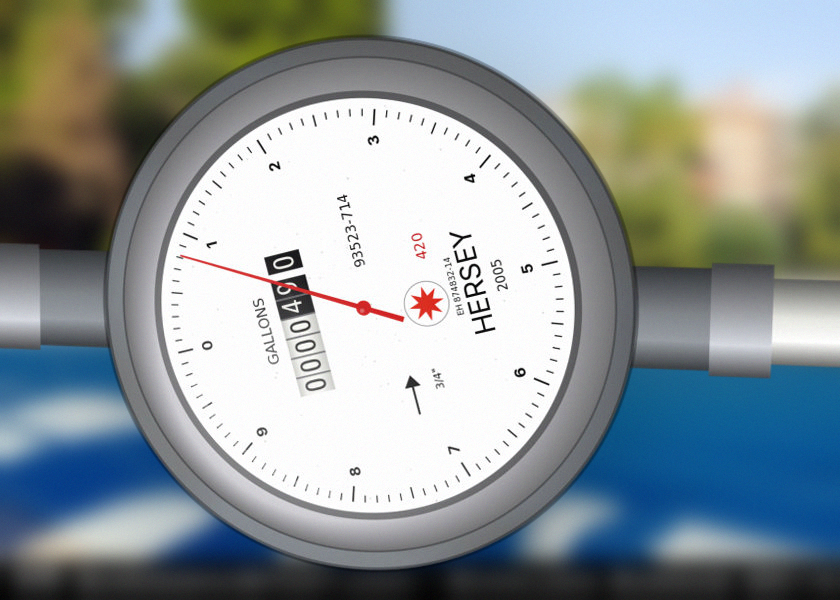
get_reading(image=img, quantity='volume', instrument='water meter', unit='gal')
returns 490.8 gal
